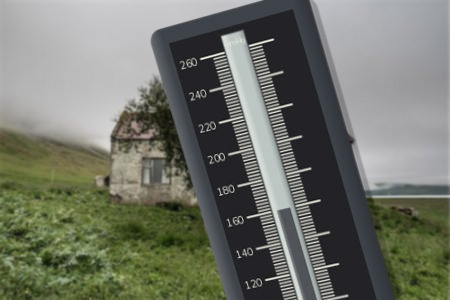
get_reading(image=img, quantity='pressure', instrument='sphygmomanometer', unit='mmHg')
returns 160 mmHg
